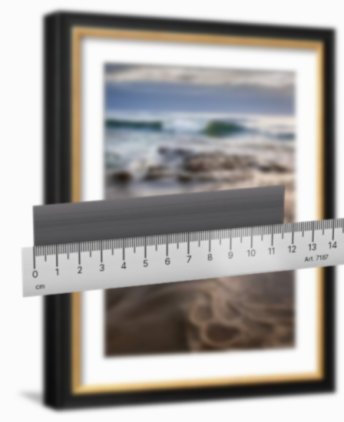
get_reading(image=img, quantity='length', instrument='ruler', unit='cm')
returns 11.5 cm
